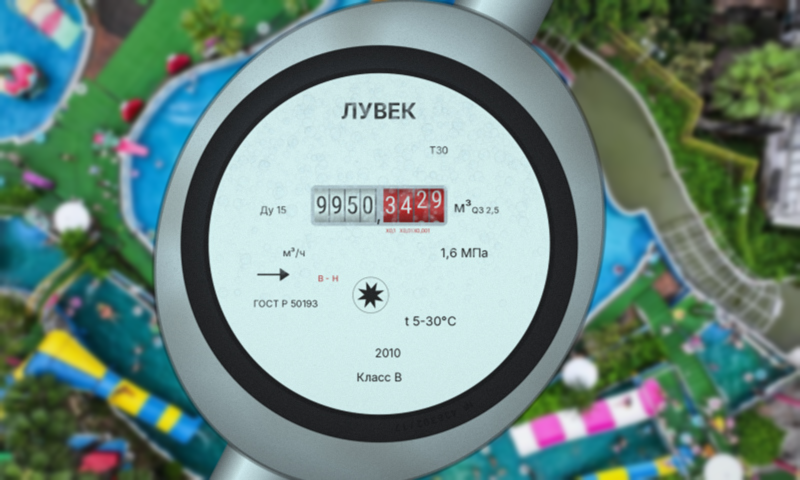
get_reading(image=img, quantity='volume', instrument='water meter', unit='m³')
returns 9950.3429 m³
